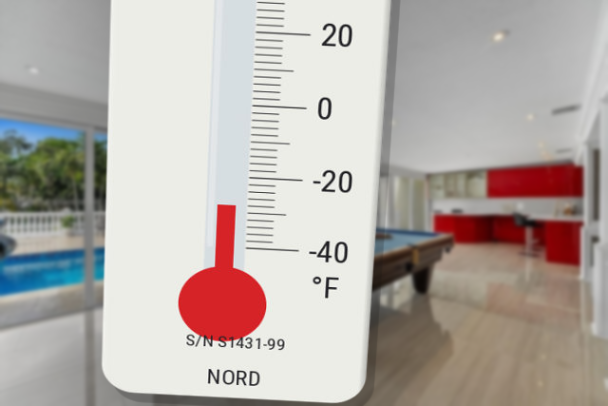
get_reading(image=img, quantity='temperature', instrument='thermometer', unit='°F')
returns -28 °F
